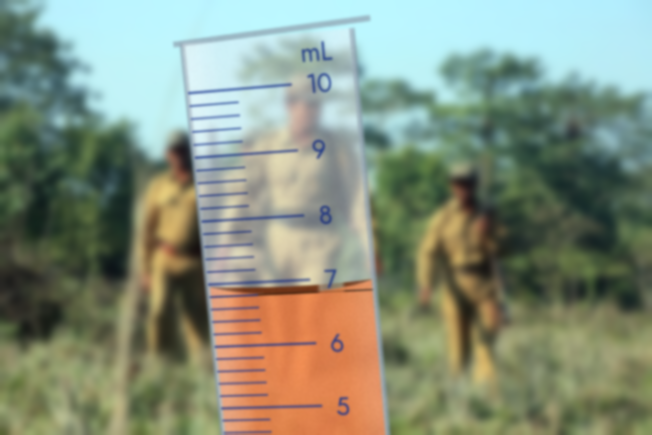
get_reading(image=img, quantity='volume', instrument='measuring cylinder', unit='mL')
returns 6.8 mL
